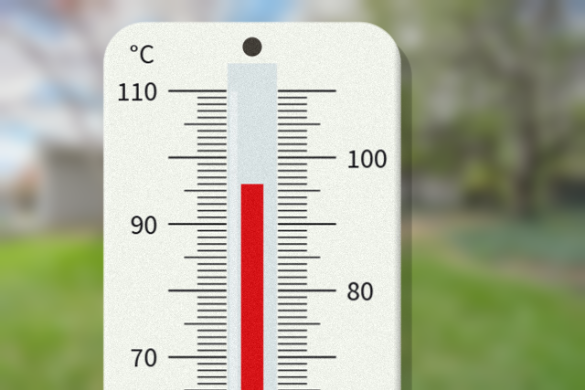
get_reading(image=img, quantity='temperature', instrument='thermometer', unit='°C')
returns 96 °C
